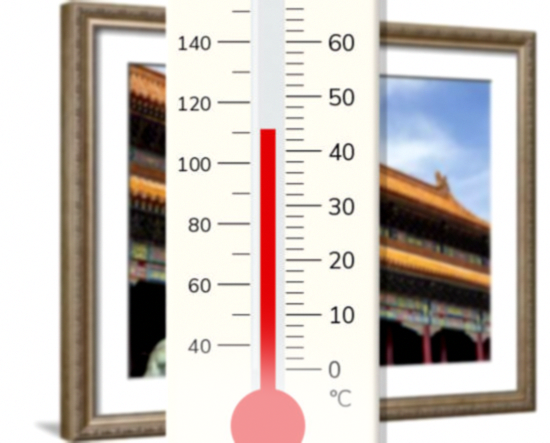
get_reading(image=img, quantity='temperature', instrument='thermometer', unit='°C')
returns 44 °C
